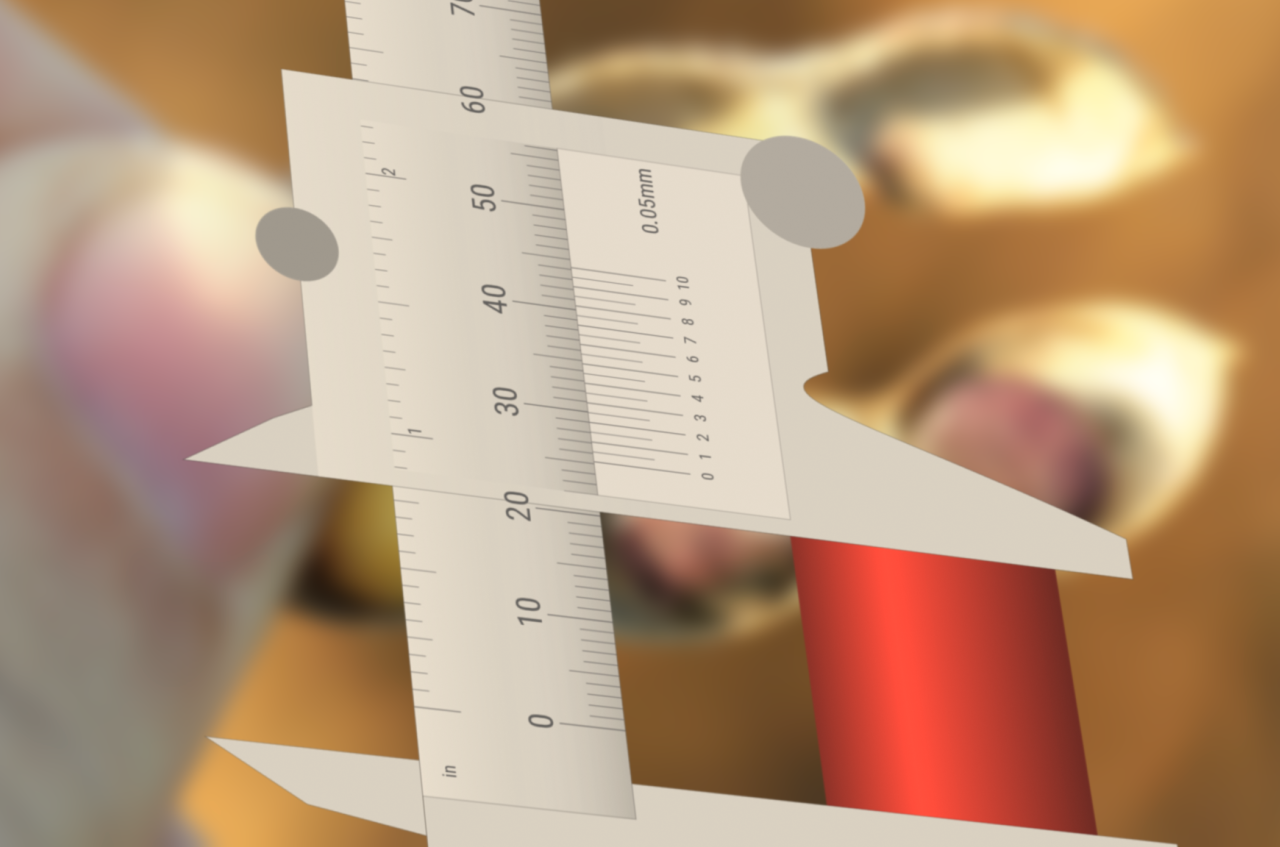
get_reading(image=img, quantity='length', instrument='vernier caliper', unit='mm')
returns 25.2 mm
